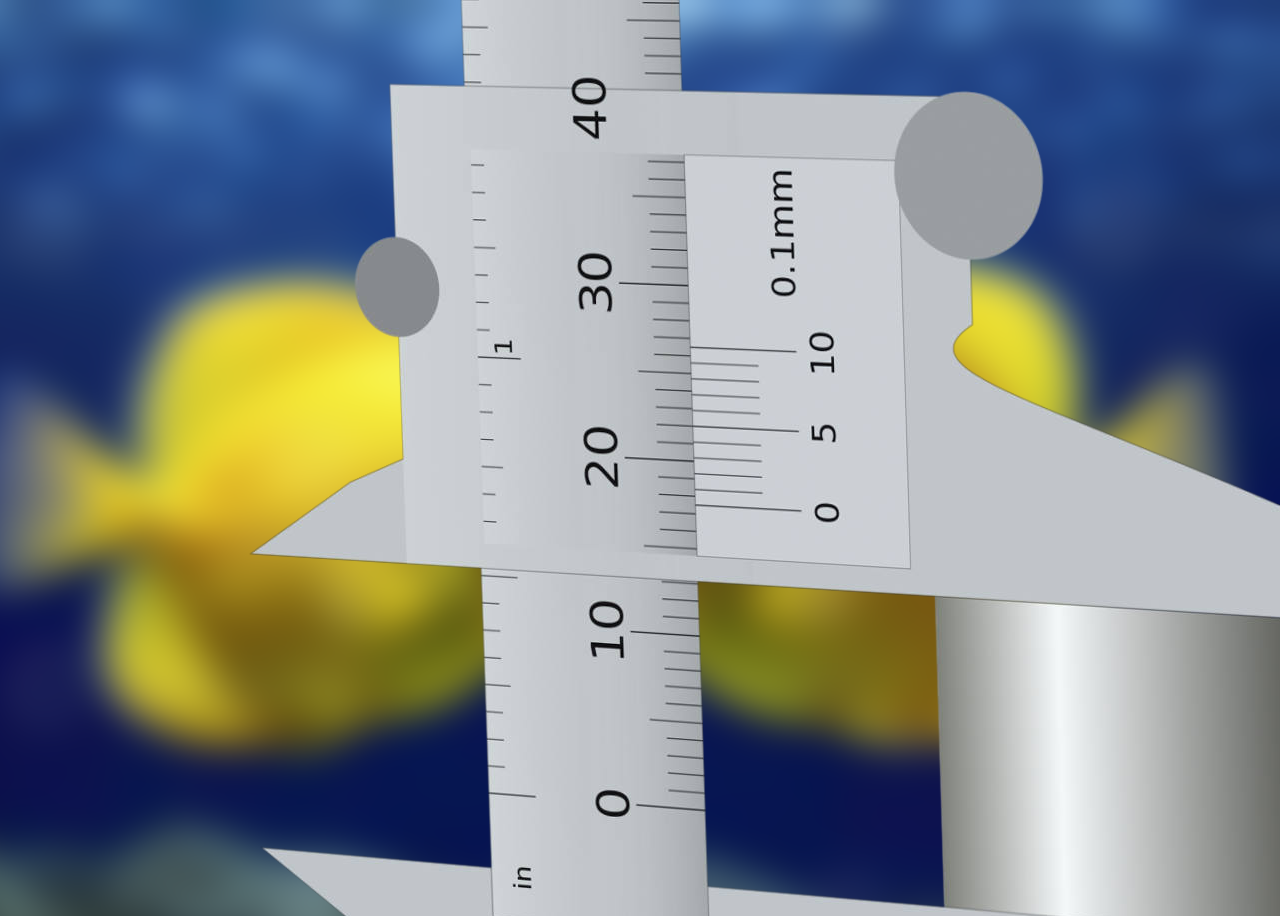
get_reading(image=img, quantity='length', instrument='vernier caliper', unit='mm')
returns 17.5 mm
